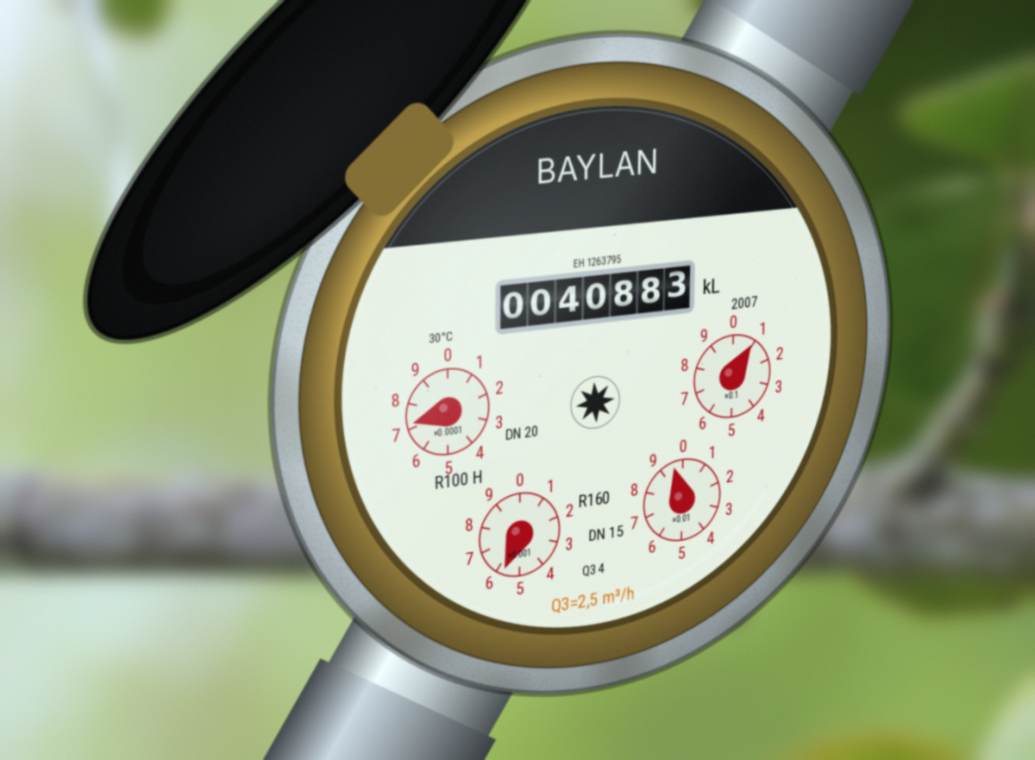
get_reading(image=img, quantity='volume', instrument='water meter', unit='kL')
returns 40883.0957 kL
